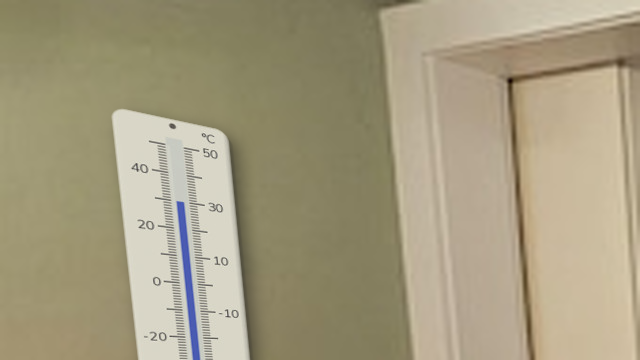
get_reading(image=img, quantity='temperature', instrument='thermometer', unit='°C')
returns 30 °C
